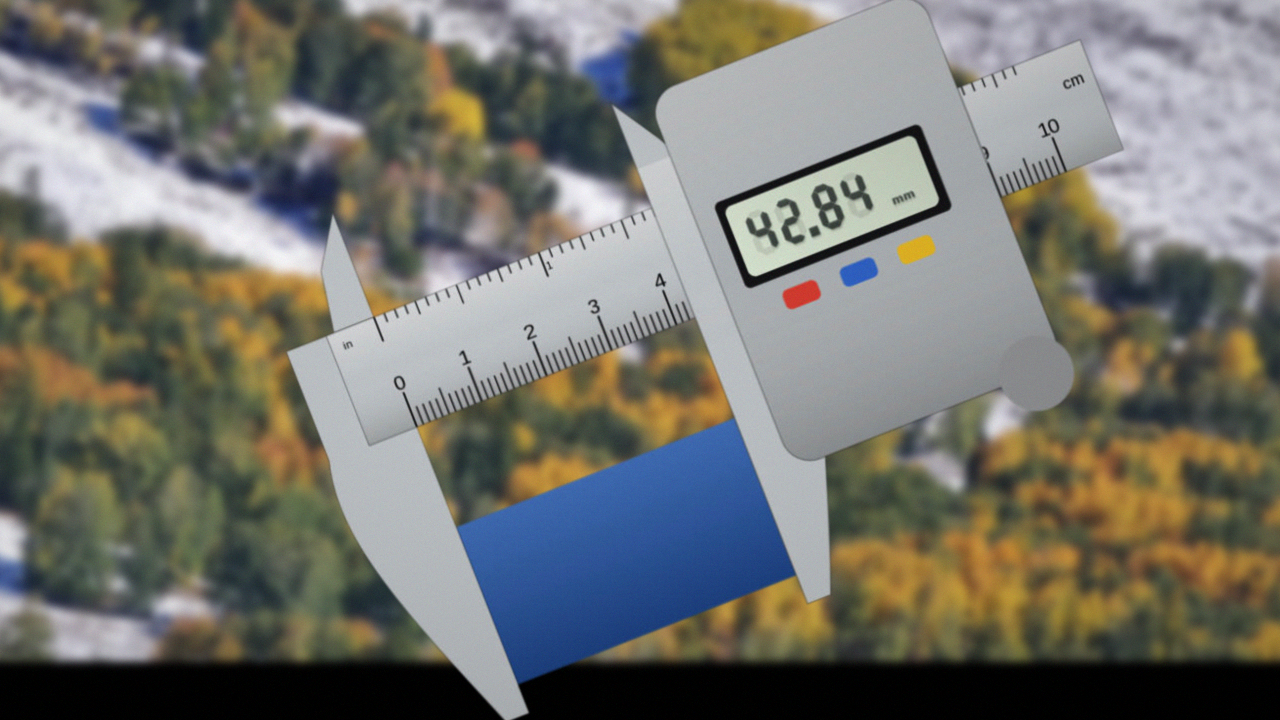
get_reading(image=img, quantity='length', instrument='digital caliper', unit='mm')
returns 42.84 mm
